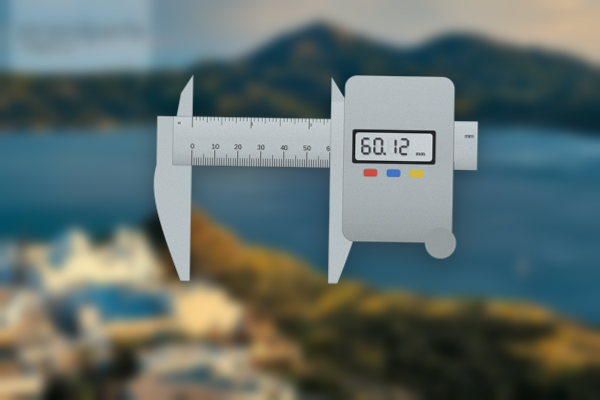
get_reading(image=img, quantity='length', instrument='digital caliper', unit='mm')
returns 60.12 mm
